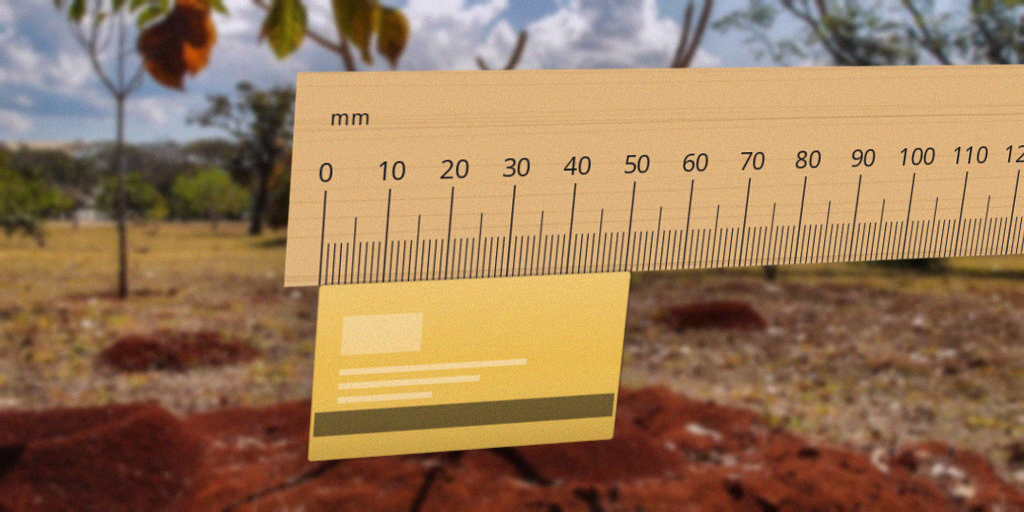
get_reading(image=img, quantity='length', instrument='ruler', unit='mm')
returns 51 mm
